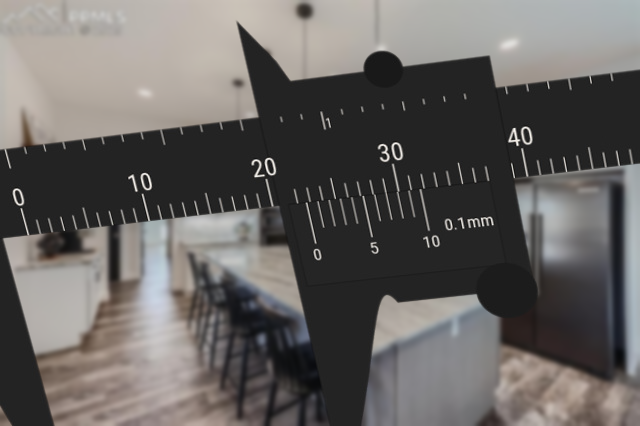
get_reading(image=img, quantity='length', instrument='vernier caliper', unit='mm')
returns 22.7 mm
